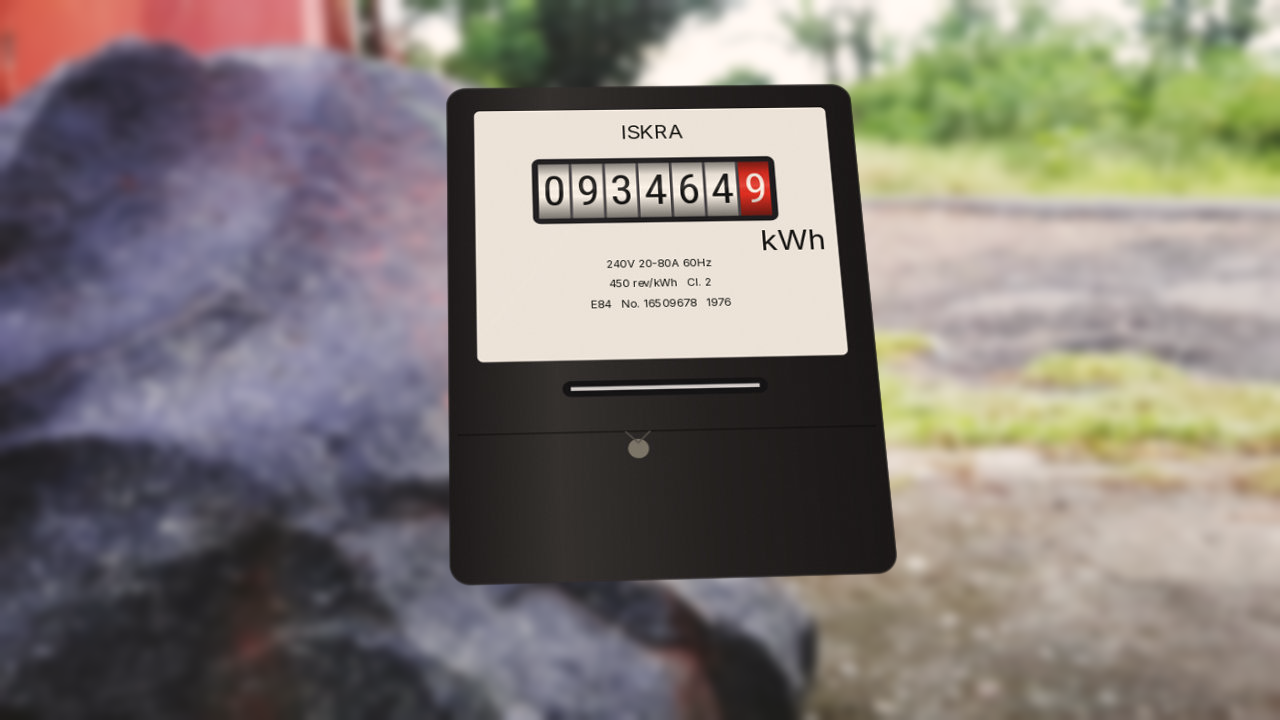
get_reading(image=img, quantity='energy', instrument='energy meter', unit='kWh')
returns 93464.9 kWh
